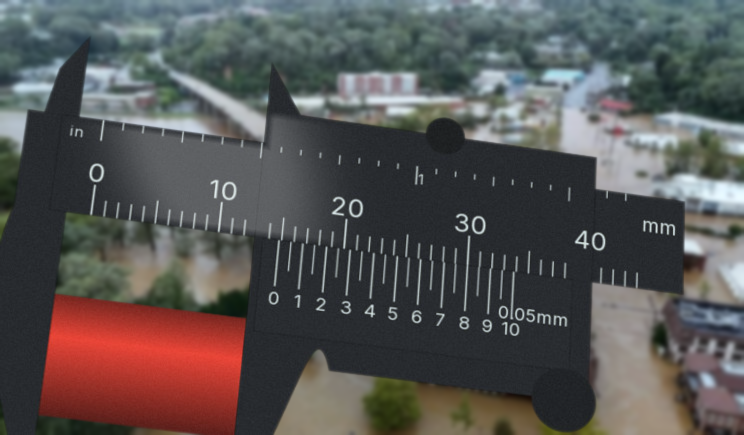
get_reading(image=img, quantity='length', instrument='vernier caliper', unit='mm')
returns 14.8 mm
